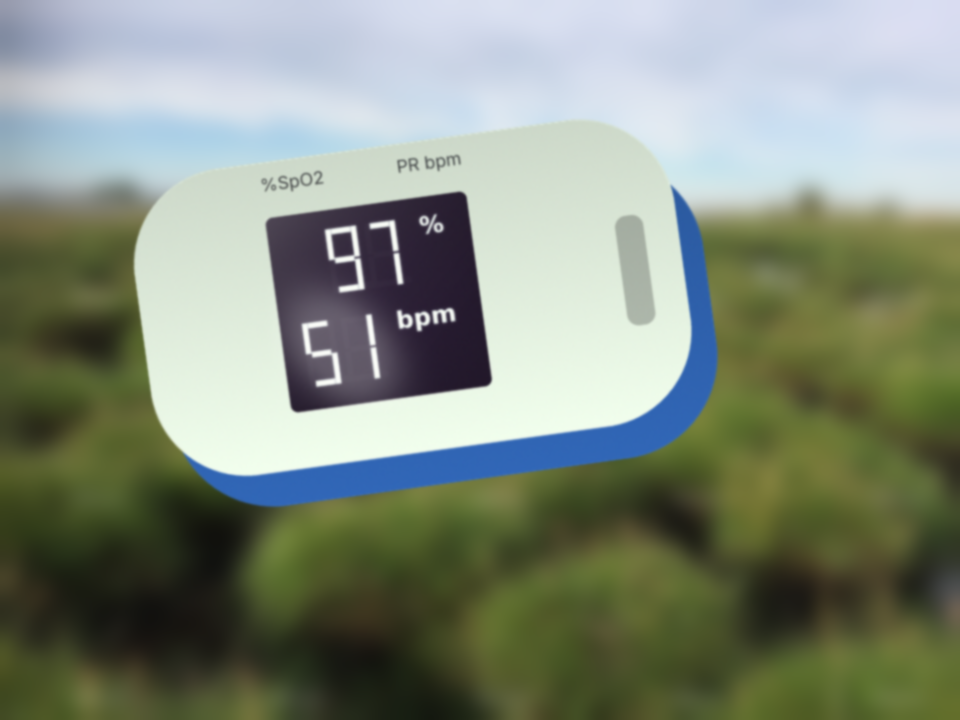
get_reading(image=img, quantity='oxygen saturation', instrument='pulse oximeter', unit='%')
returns 97 %
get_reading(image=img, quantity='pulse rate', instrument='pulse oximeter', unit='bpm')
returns 51 bpm
